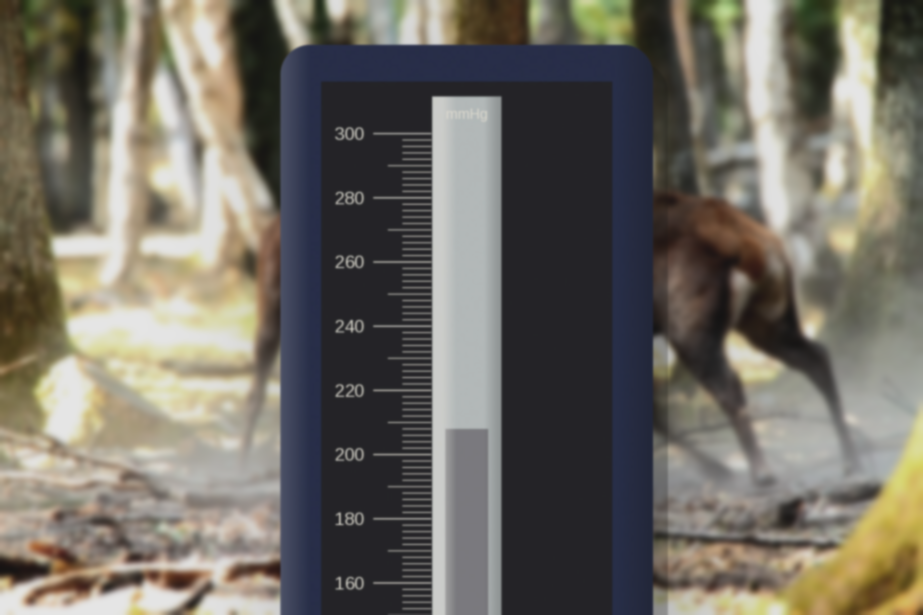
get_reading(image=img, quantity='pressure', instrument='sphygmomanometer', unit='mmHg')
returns 208 mmHg
